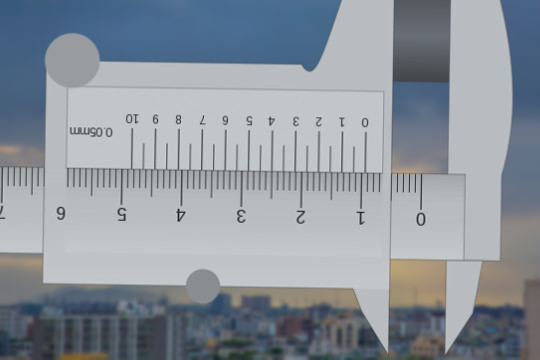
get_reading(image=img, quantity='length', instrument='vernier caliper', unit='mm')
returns 9.4 mm
